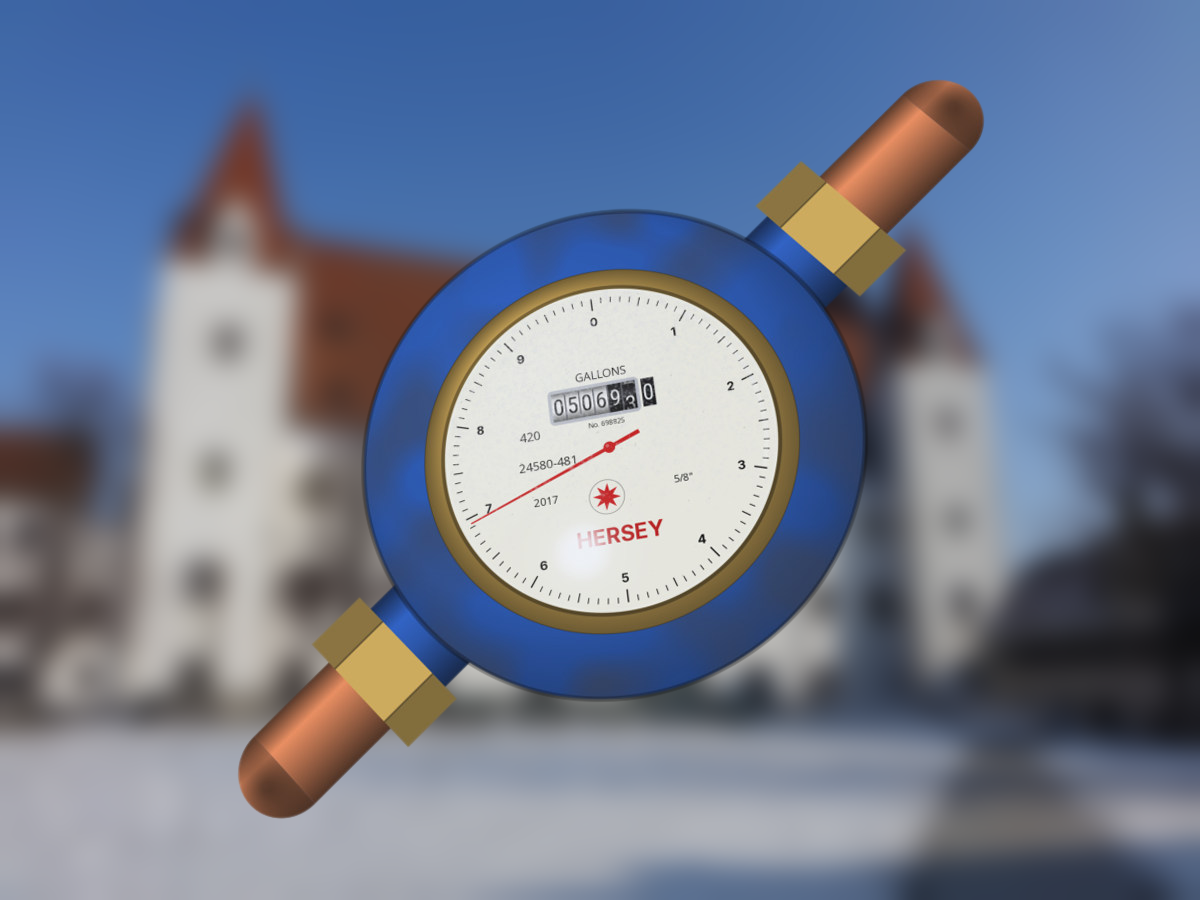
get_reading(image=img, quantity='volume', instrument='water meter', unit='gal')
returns 506926.9 gal
